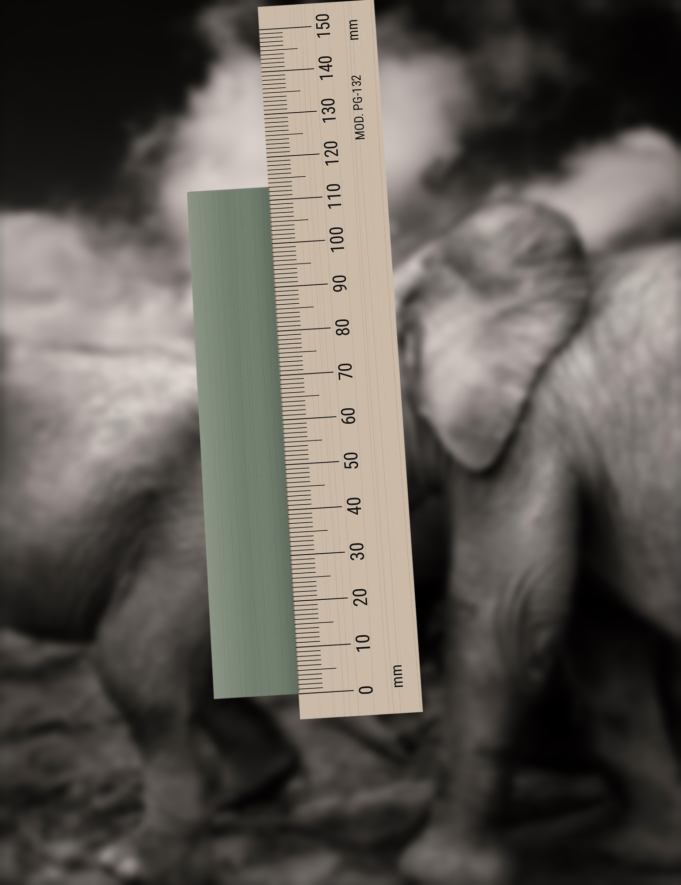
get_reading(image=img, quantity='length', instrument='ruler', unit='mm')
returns 113 mm
